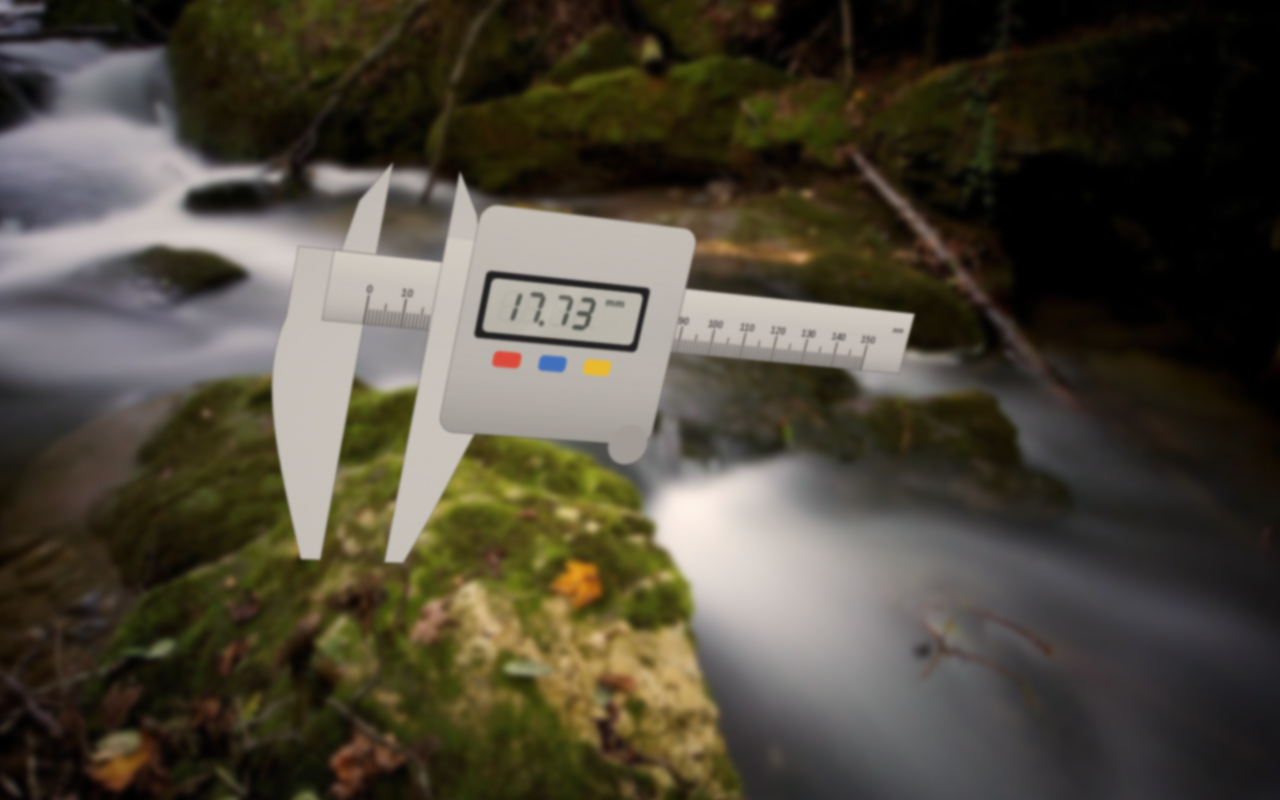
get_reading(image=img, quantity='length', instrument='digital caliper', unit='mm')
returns 17.73 mm
